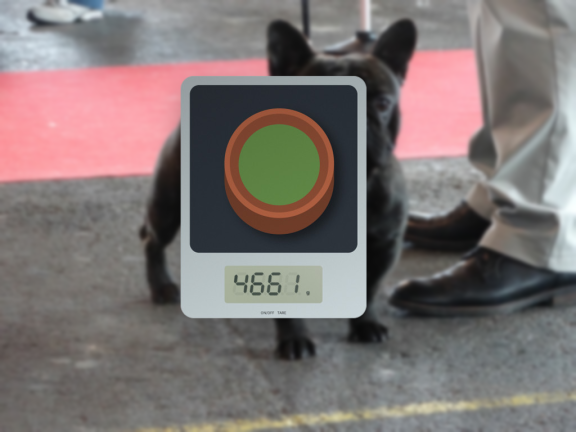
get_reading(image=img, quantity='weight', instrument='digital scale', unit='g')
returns 4661 g
